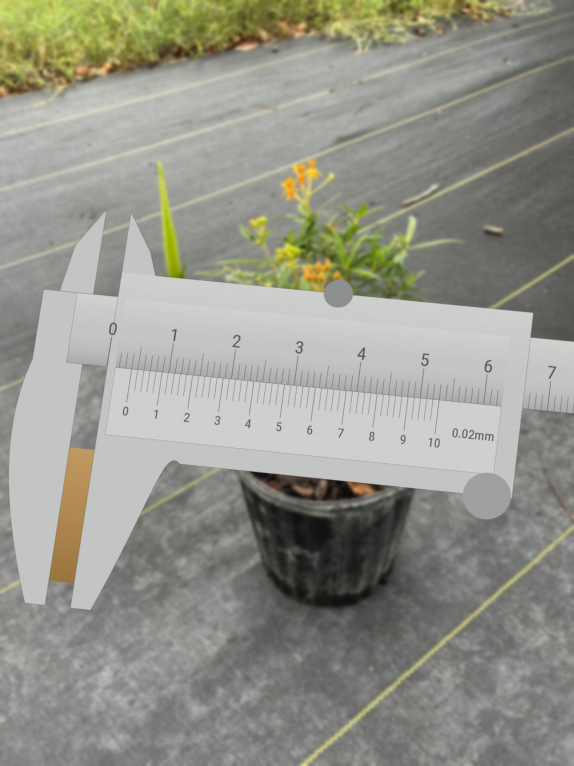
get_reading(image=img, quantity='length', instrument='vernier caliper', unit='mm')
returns 4.0 mm
